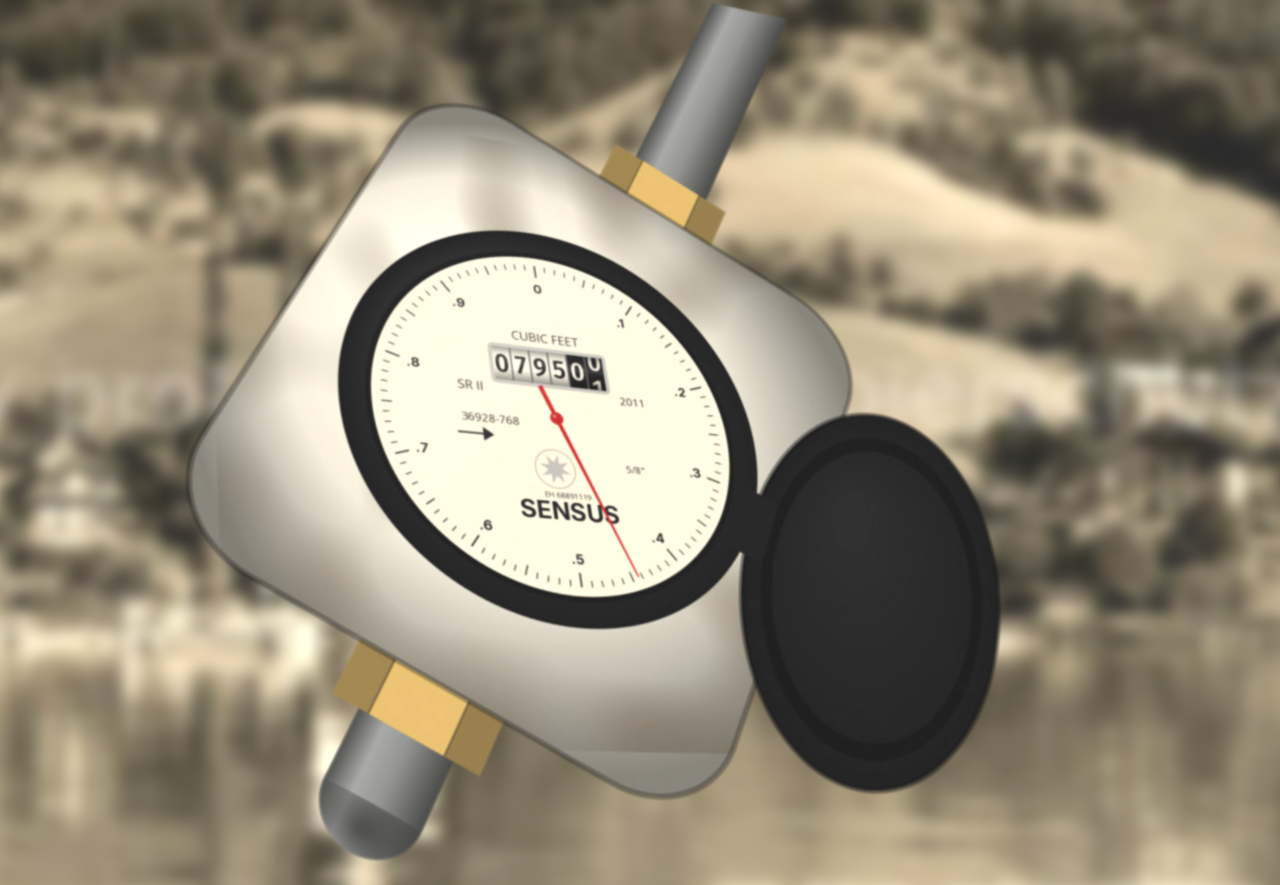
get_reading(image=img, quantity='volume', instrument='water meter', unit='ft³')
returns 79500.44 ft³
